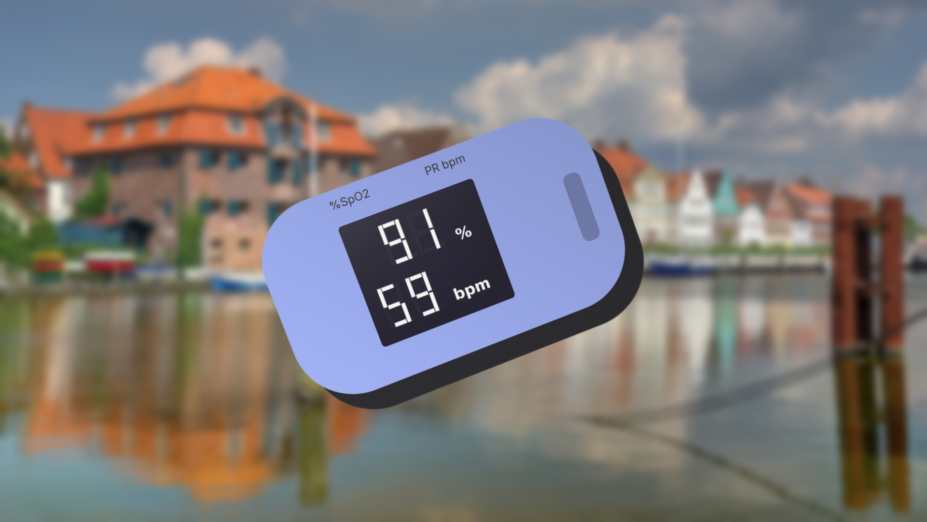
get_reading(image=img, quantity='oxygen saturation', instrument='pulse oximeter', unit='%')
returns 91 %
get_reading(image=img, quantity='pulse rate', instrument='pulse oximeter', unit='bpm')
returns 59 bpm
